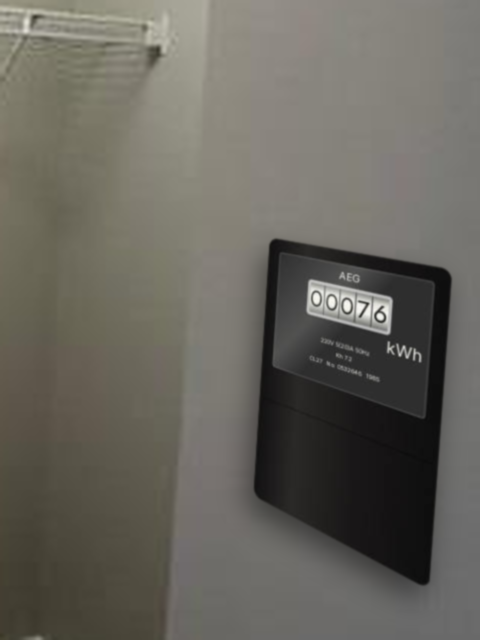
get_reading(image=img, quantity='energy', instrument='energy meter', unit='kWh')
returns 76 kWh
